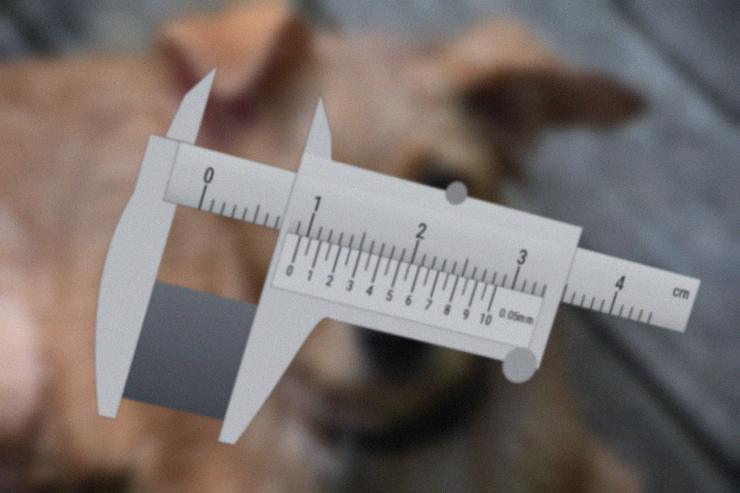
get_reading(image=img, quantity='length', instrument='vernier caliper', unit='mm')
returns 9.4 mm
